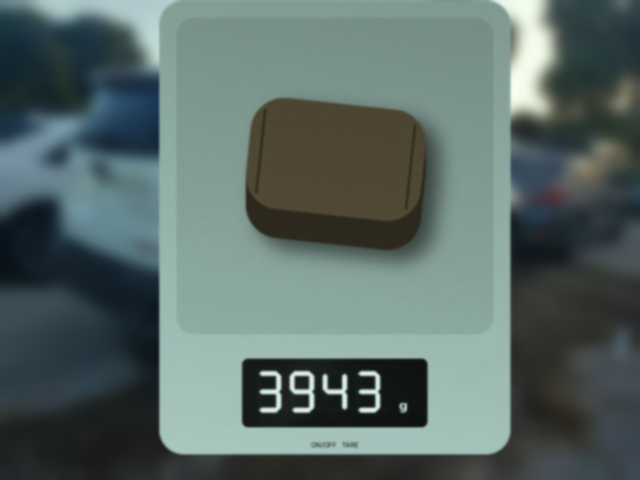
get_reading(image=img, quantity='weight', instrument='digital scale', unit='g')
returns 3943 g
